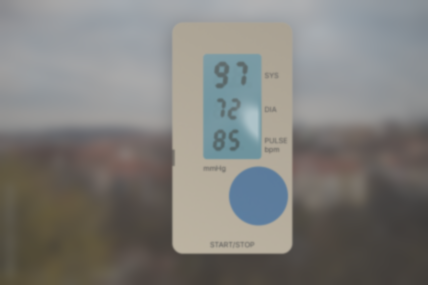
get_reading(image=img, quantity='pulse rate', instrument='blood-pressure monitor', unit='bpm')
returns 85 bpm
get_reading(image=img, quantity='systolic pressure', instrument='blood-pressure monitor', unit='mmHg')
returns 97 mmHg
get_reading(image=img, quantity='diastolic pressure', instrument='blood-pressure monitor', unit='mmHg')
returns 72 mmHg
